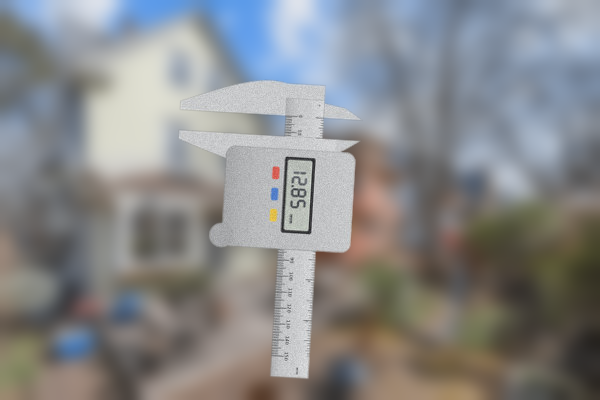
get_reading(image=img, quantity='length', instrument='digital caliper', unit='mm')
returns 12.85 mm
